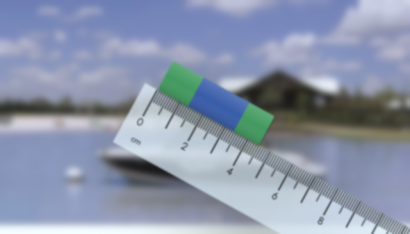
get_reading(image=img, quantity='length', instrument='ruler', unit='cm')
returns 4.5 cm
